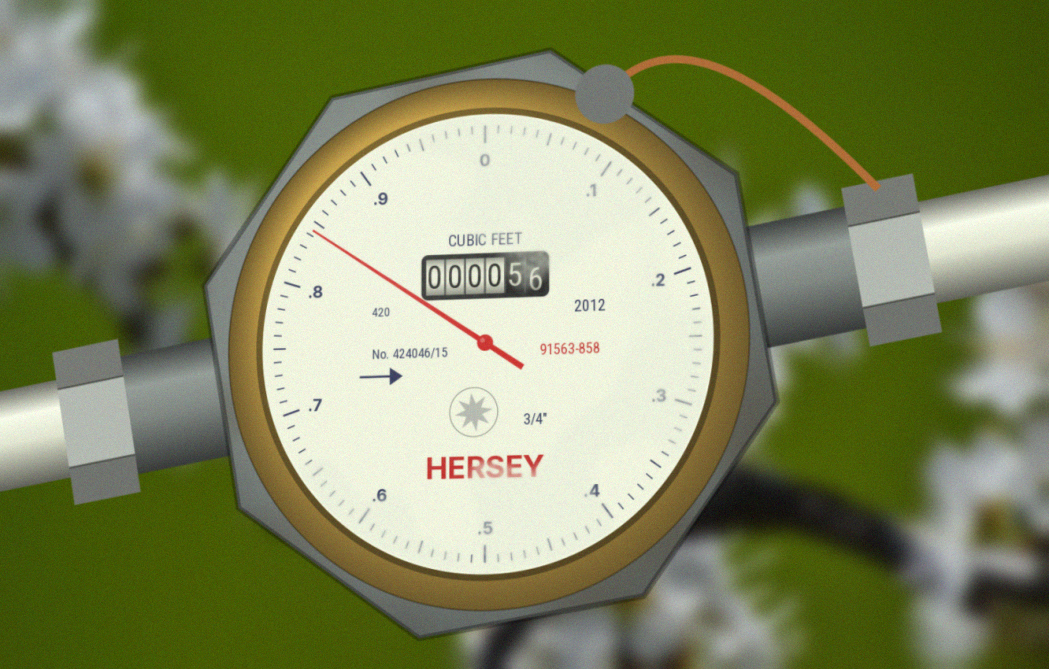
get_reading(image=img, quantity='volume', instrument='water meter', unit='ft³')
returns 55.84 ft³
